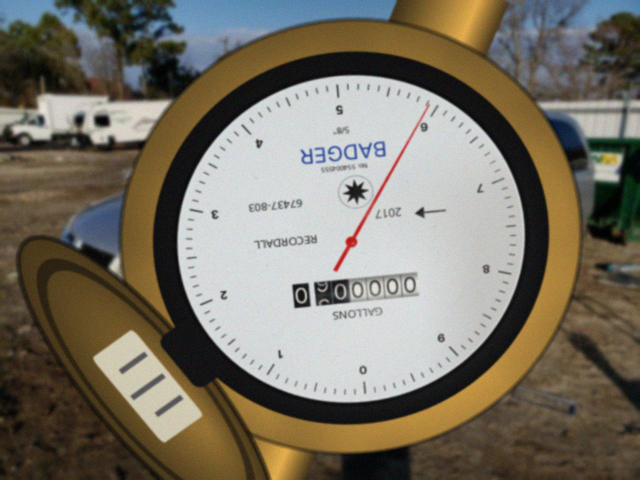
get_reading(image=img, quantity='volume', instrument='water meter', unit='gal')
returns 55.9 gal
